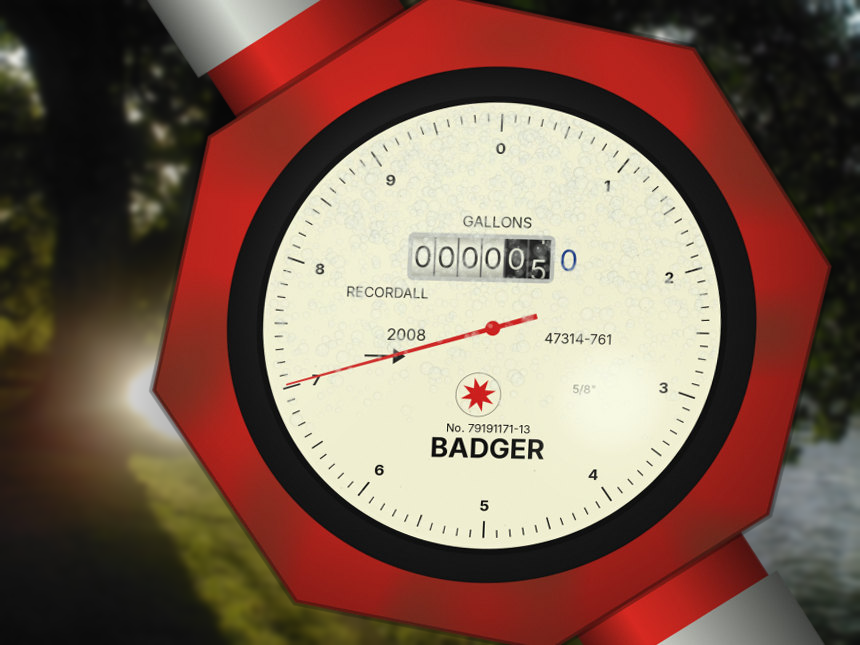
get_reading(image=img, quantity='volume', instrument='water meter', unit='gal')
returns 47.0 gal
